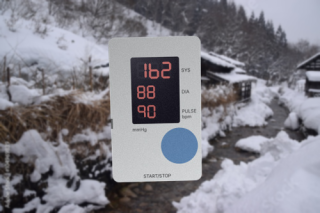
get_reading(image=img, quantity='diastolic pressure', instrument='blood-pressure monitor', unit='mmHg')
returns 88 mmHg
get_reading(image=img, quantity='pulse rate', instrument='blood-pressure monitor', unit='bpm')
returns 90 bpm
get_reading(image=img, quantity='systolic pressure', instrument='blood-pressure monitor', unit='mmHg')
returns 162 mmHg
